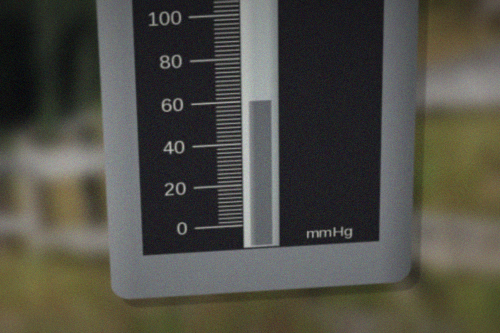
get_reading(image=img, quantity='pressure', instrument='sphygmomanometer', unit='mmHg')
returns 60 mmHg
